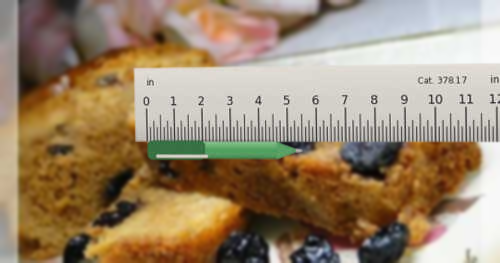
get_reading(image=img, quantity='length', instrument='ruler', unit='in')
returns 5.5 in
